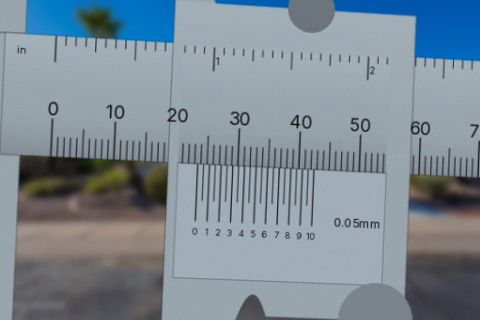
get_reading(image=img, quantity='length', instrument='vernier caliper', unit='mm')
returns 23.5 mm
